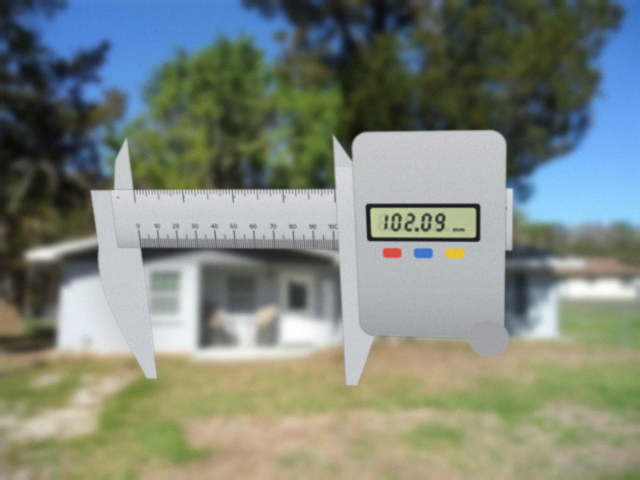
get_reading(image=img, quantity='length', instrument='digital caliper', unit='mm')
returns 102.09 mm
